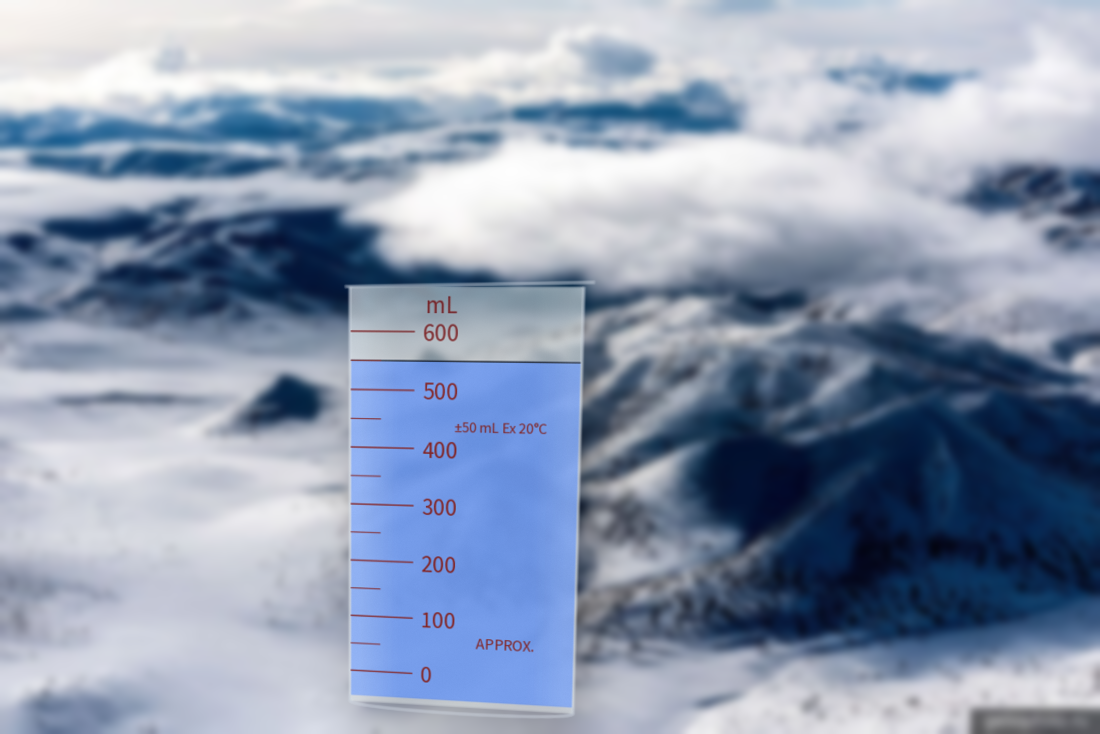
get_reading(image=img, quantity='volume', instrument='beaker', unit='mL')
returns 550 mL
